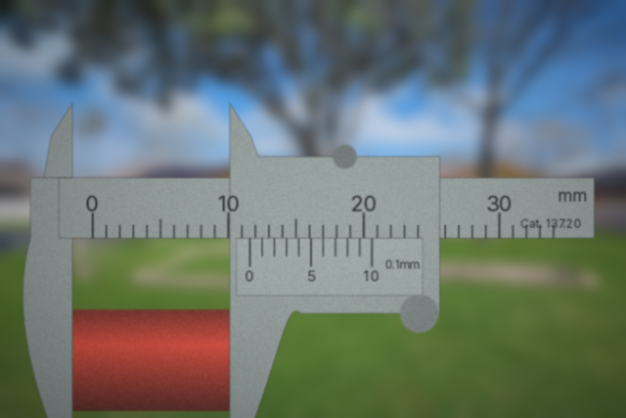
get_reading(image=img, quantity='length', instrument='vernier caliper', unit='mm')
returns 11.6 mm
